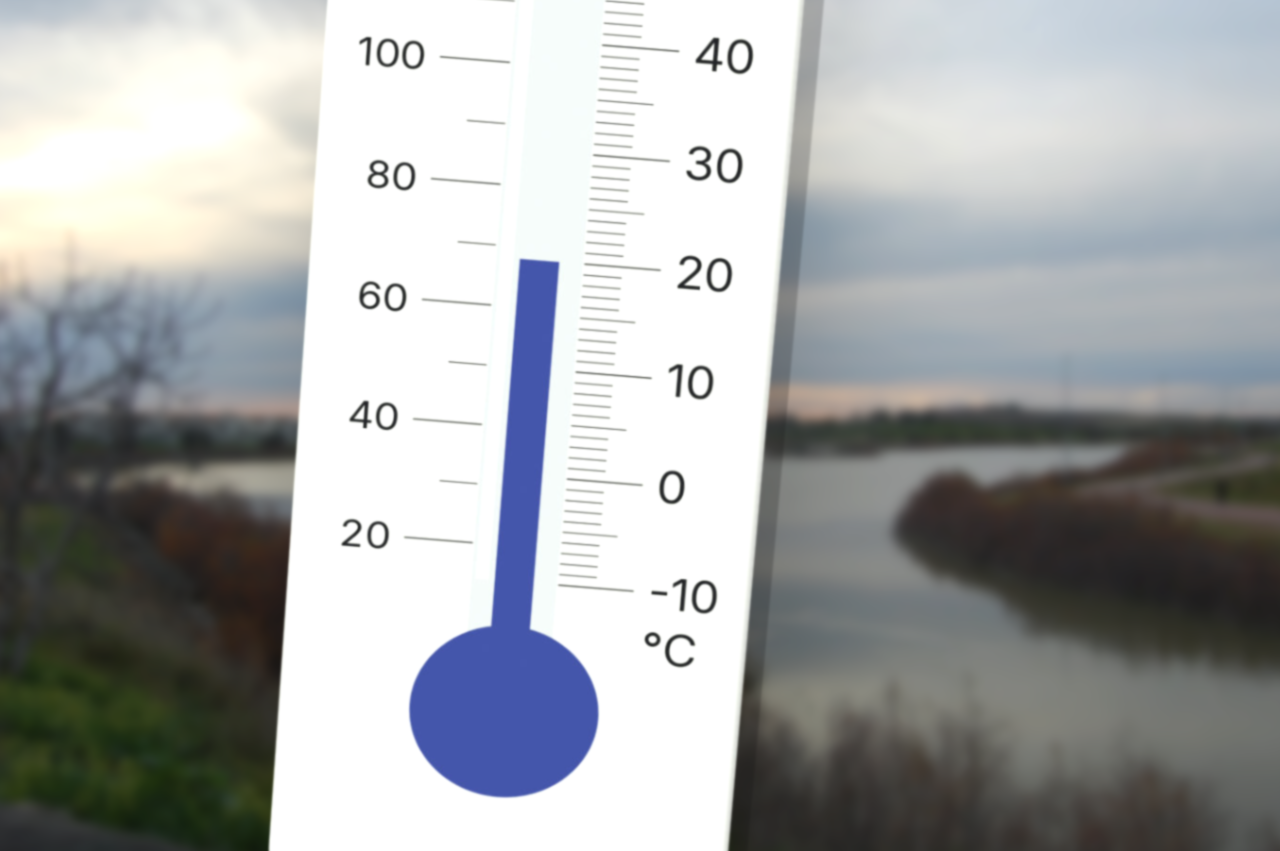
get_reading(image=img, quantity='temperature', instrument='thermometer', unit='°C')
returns 20 °C
